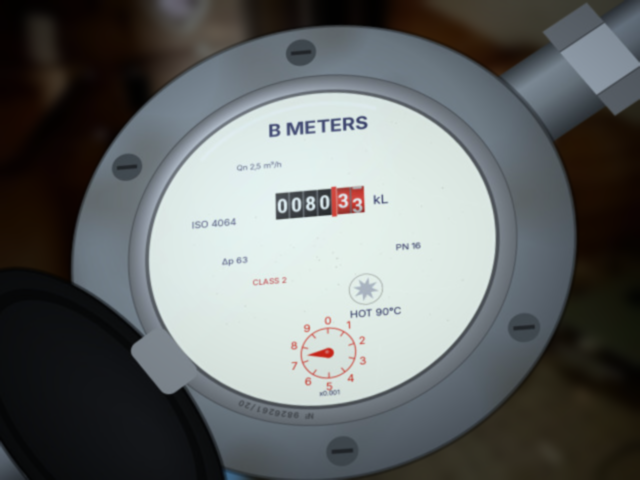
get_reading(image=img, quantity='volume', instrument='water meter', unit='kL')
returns 80.327 kL
